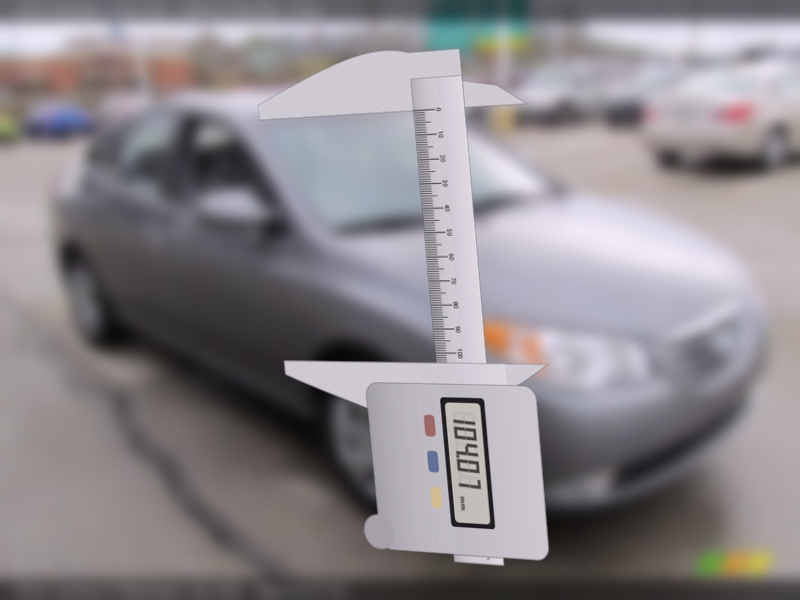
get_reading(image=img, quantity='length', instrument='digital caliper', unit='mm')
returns 104.07 mm
